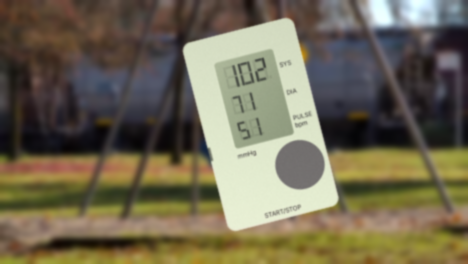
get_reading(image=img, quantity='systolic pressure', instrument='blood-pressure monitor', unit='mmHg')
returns 102 mmHg
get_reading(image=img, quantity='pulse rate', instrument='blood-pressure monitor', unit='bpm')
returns 51 bpm
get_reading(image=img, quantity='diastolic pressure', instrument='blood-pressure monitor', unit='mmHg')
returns 71 mmHg
